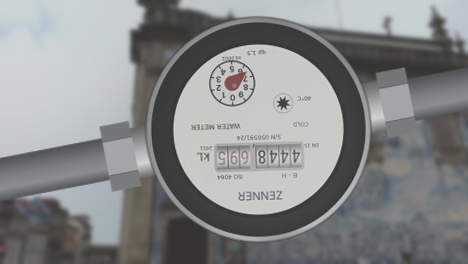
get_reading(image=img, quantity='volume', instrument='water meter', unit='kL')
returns 4448.6956 kL
